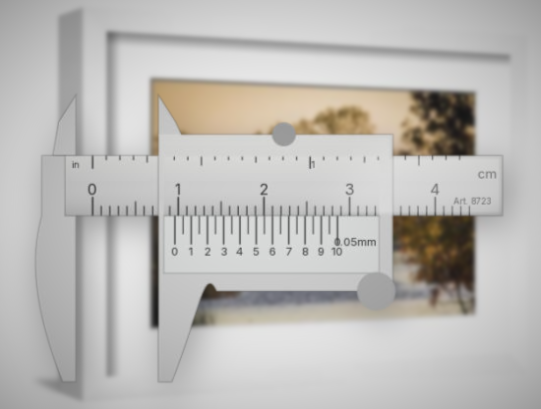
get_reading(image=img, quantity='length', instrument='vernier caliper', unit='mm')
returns 9.6 mm
